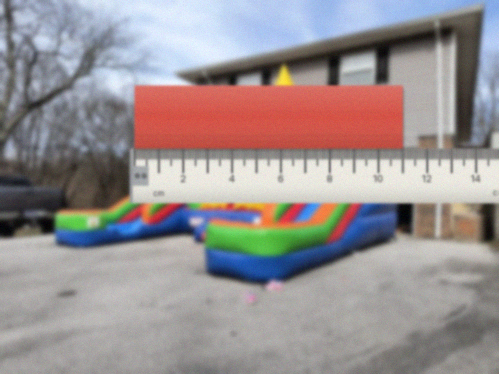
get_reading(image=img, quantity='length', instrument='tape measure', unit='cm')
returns 11 cm
